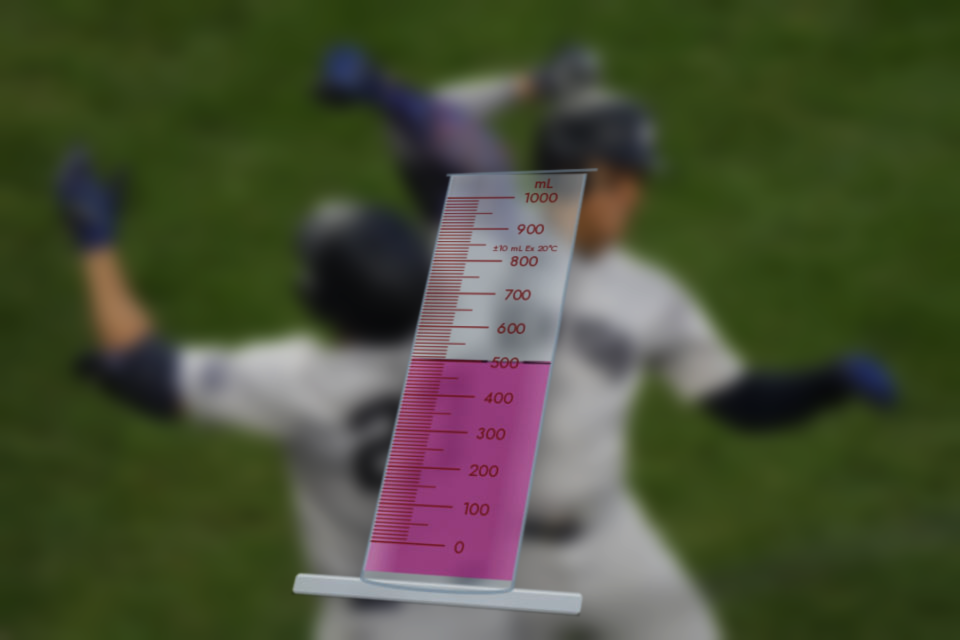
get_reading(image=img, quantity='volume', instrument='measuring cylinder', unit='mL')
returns 500 mL
